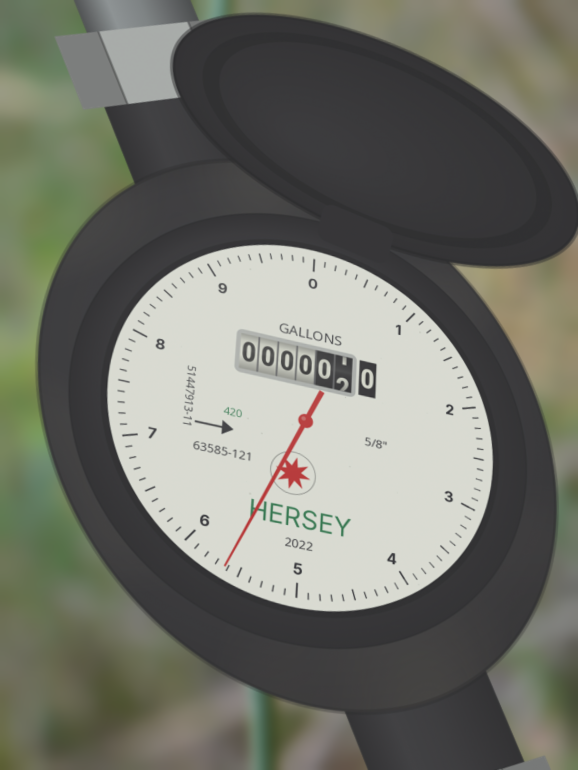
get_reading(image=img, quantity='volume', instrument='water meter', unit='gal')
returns 15.6 gal
